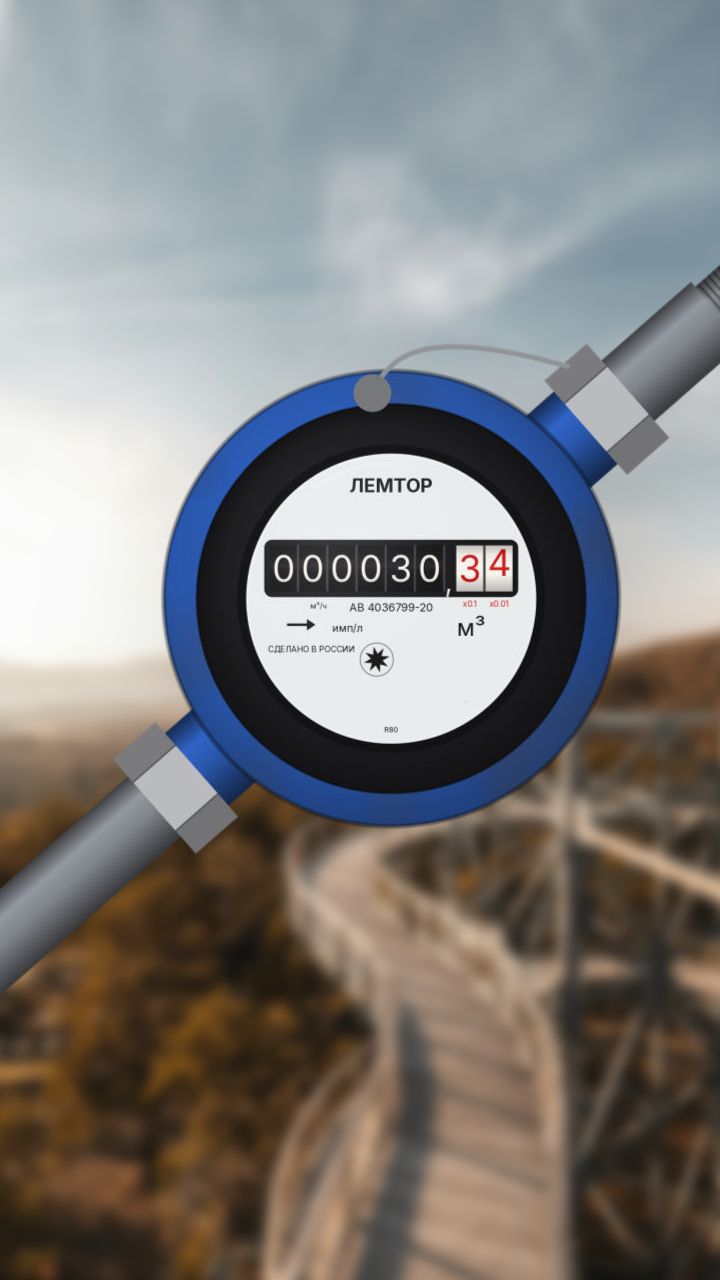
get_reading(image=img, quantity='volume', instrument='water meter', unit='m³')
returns 30.34 m³
